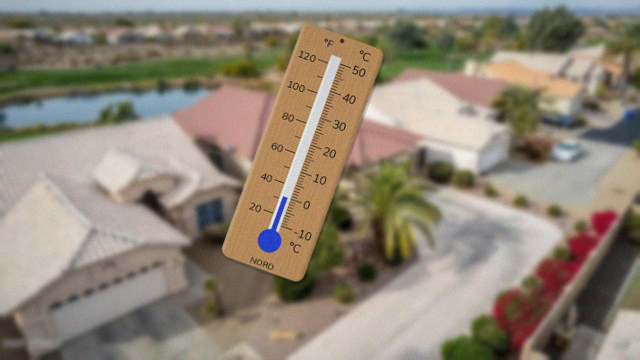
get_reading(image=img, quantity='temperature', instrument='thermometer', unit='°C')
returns 0 °C
